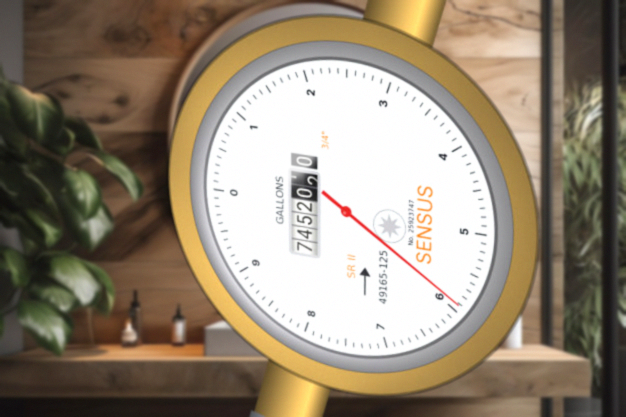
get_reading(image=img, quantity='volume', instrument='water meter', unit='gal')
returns 7452015.9 gal
